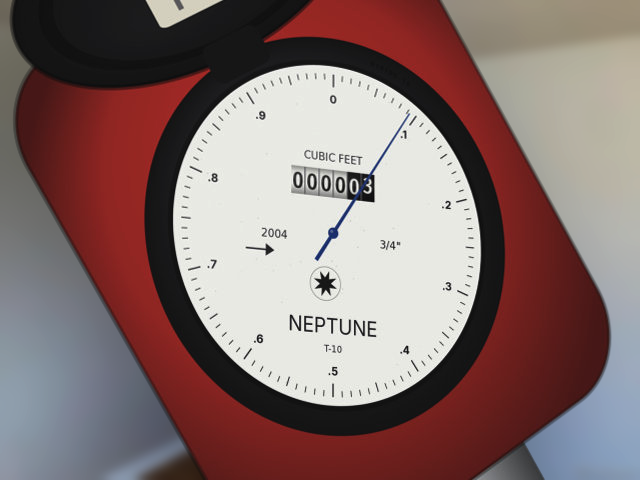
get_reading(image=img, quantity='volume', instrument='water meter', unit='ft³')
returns 3.09 ft³
